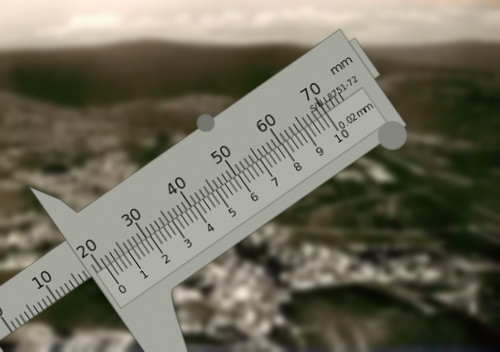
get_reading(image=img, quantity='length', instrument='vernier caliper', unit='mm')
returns 21.0 mm
